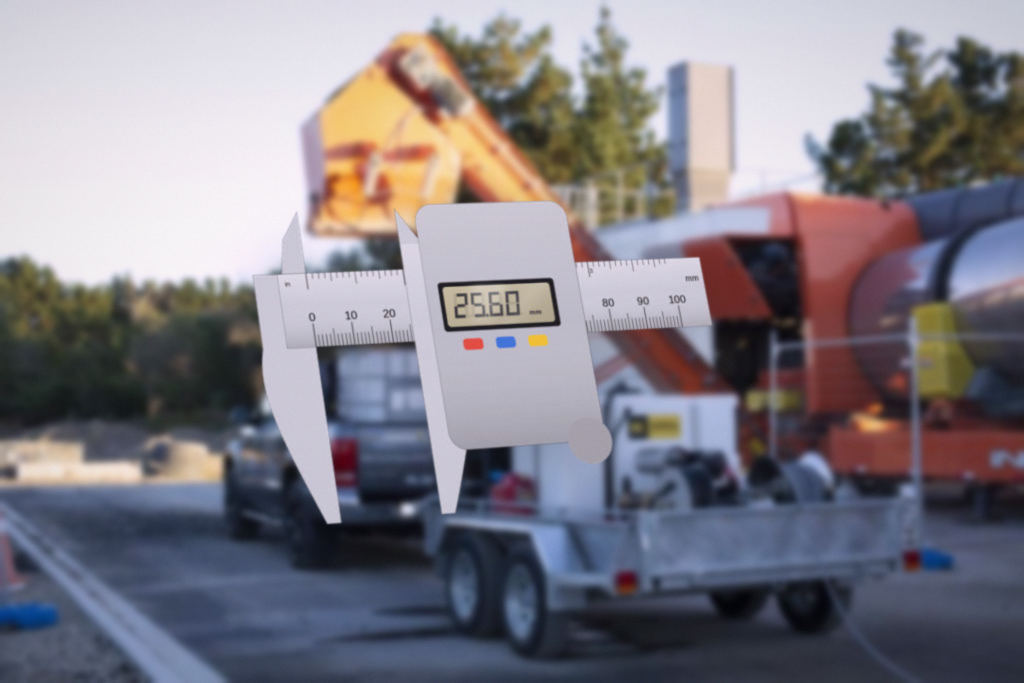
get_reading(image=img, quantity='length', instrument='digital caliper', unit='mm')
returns 25.60 mm
